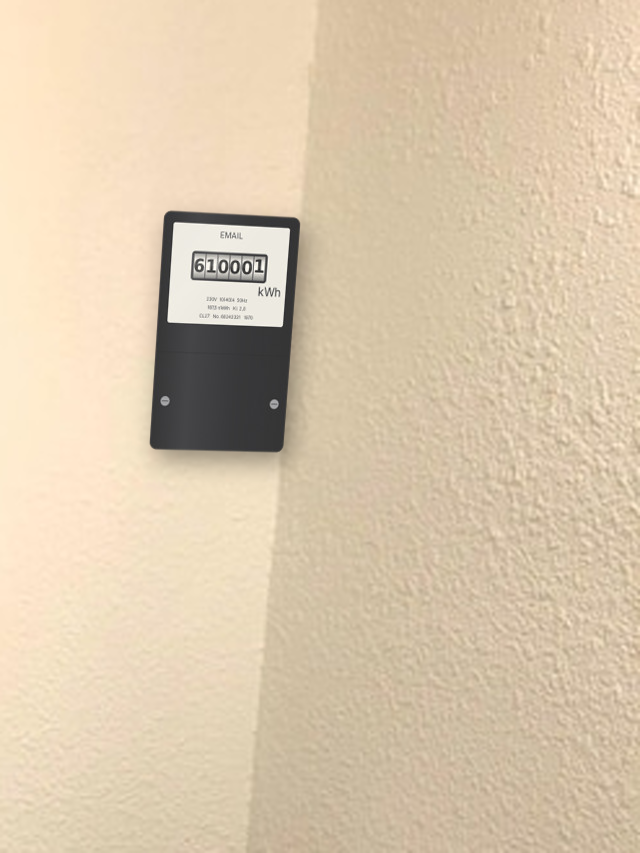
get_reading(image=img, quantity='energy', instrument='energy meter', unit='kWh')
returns 610001 kWh
